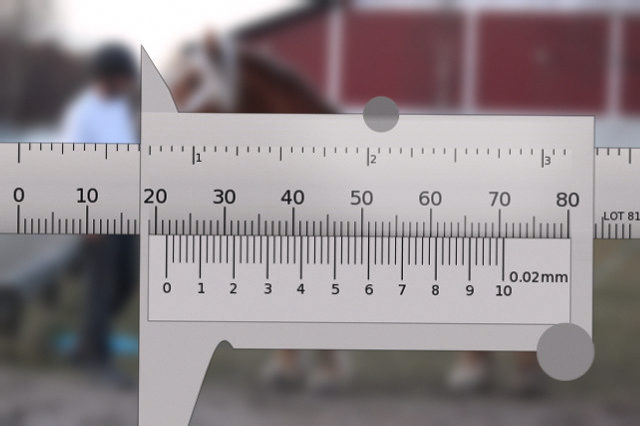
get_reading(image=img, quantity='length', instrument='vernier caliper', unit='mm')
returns 21.6 mm
